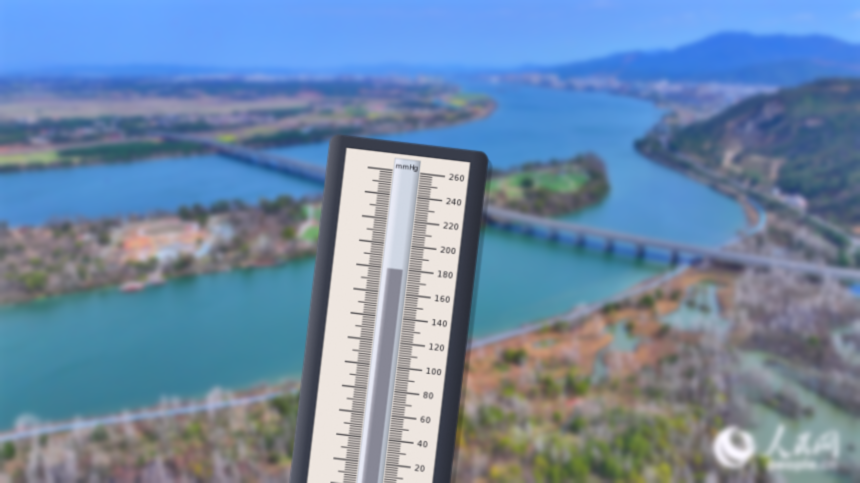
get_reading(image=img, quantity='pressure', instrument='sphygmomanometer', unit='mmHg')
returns 180 mmHg
